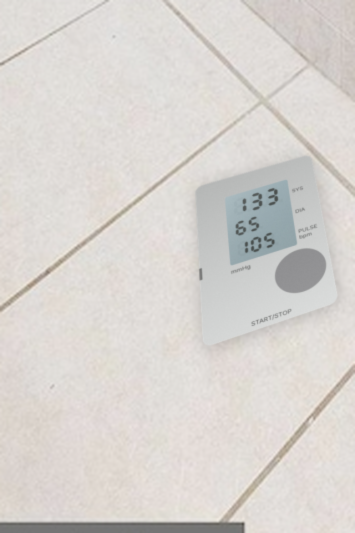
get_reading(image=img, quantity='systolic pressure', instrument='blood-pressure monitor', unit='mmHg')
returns 133 mmHg
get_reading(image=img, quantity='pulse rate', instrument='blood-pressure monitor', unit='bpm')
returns 105 bpm
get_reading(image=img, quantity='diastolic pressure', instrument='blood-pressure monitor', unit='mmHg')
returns 65 mmHg
